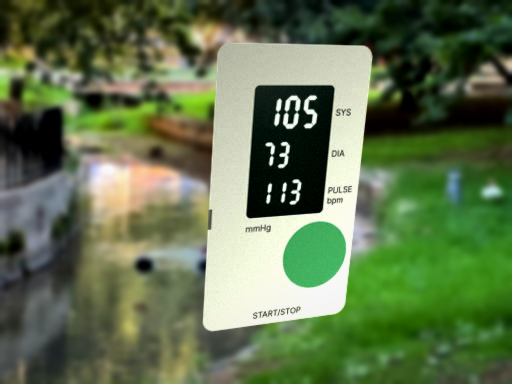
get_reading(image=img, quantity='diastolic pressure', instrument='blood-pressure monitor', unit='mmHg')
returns 73 mmHg
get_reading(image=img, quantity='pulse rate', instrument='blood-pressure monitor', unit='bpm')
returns 113 bpm
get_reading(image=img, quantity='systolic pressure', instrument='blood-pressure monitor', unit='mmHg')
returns 105 mmHg
